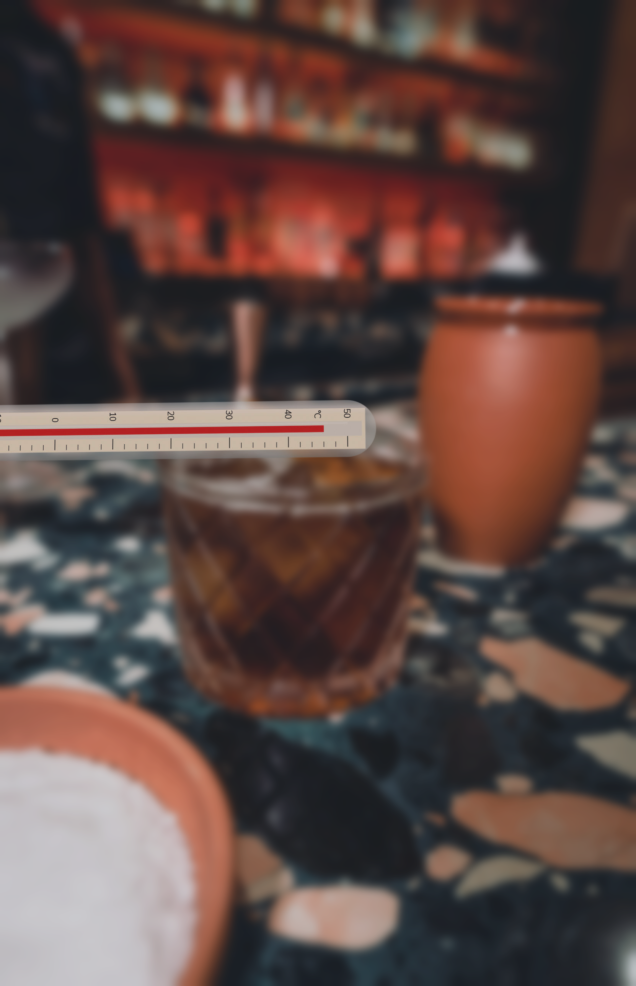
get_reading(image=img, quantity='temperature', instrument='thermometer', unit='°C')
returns 46 °C
